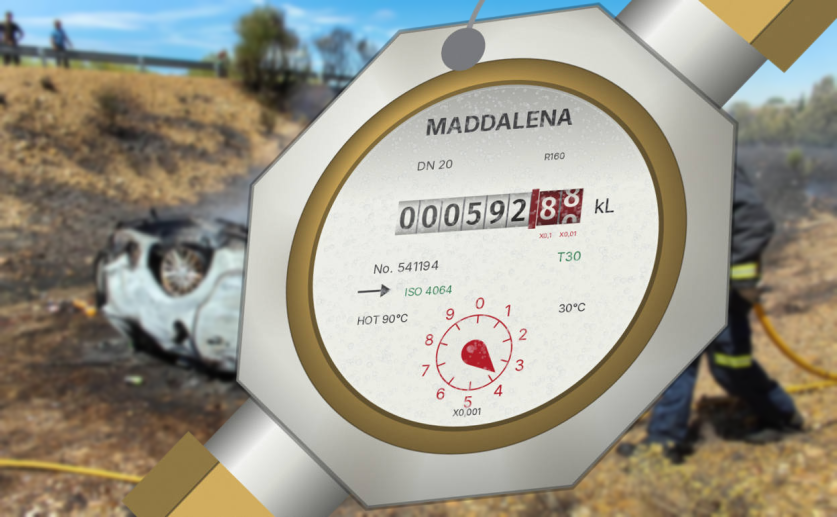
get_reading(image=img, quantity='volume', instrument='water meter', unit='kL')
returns 592.883 kL
